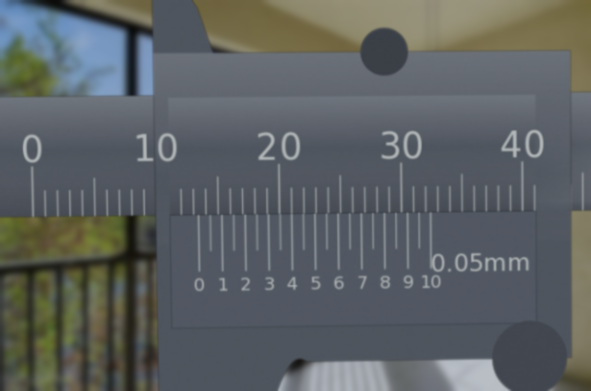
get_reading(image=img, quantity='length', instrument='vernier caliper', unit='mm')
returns 13.4 mm
